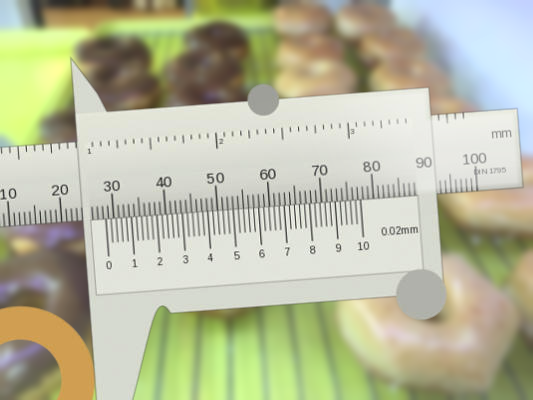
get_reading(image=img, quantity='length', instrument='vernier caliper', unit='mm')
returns 28.5 mm
